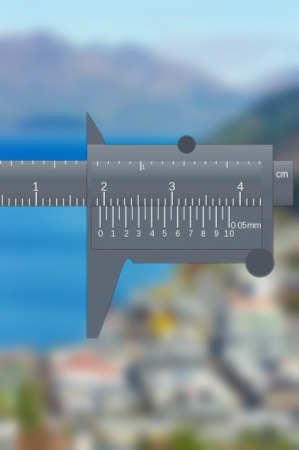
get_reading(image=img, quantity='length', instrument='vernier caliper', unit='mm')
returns 19.4 mm
